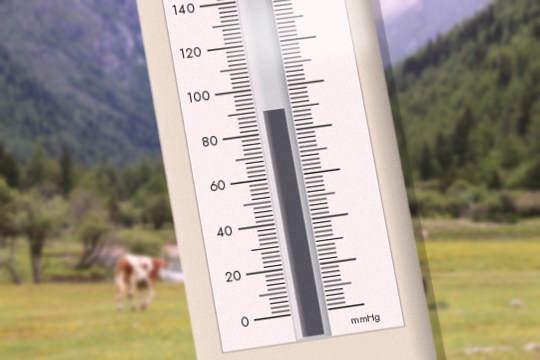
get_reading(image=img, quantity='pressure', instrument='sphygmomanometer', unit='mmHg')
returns 90 mmHg
